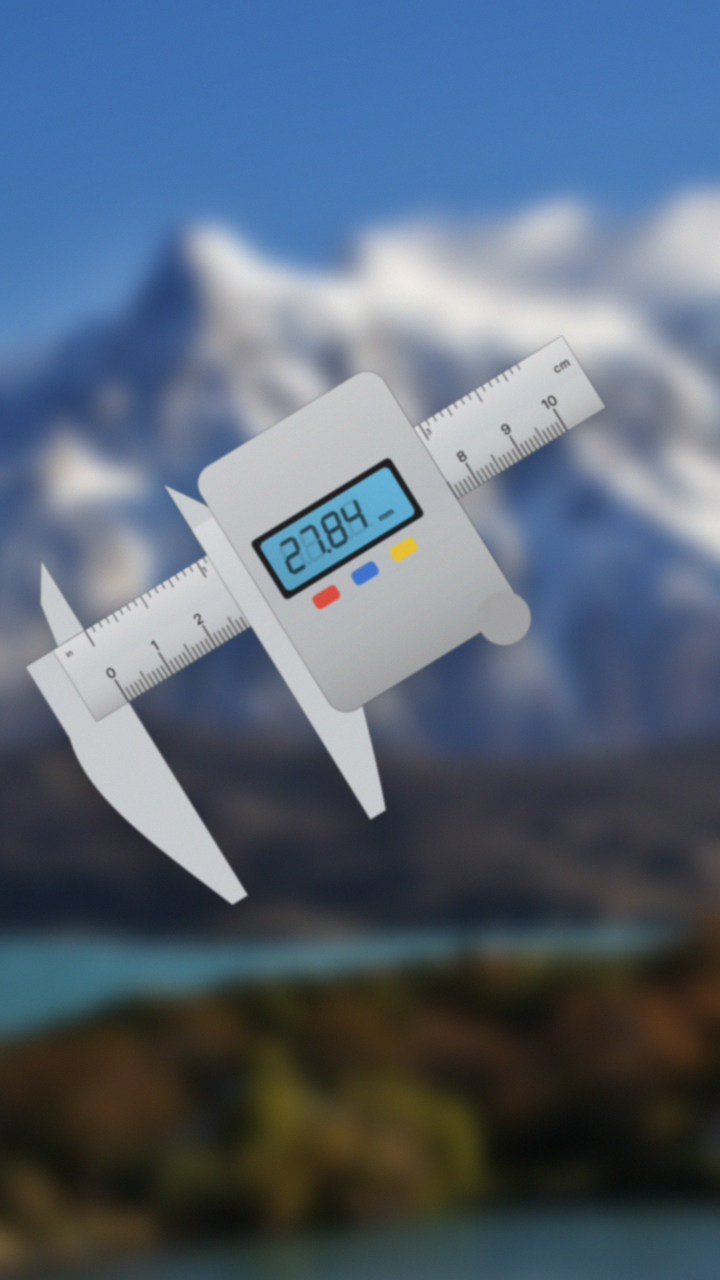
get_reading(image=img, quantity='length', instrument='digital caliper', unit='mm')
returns 27.84 mm
